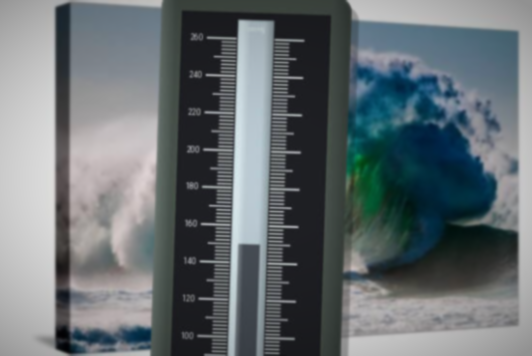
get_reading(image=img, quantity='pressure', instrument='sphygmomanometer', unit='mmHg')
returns 150 mmHg
